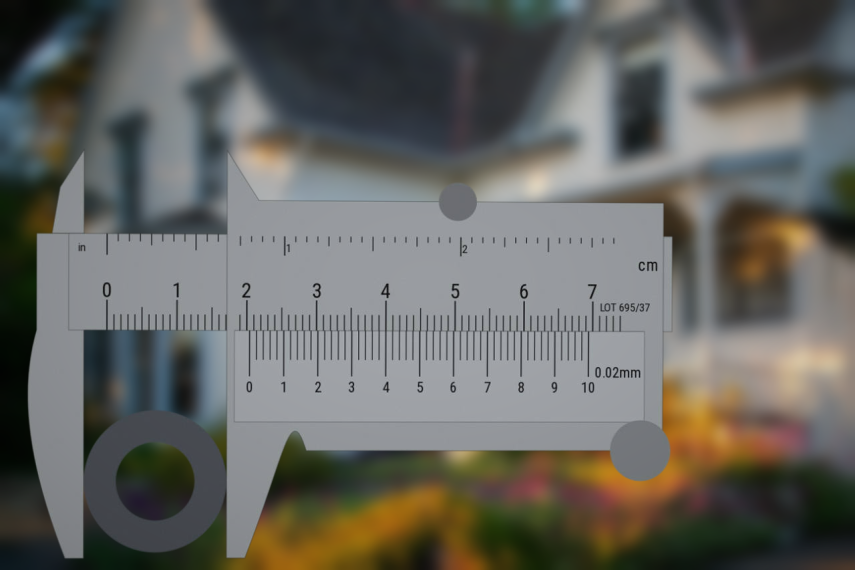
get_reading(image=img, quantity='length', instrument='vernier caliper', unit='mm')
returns 20.4 mm
